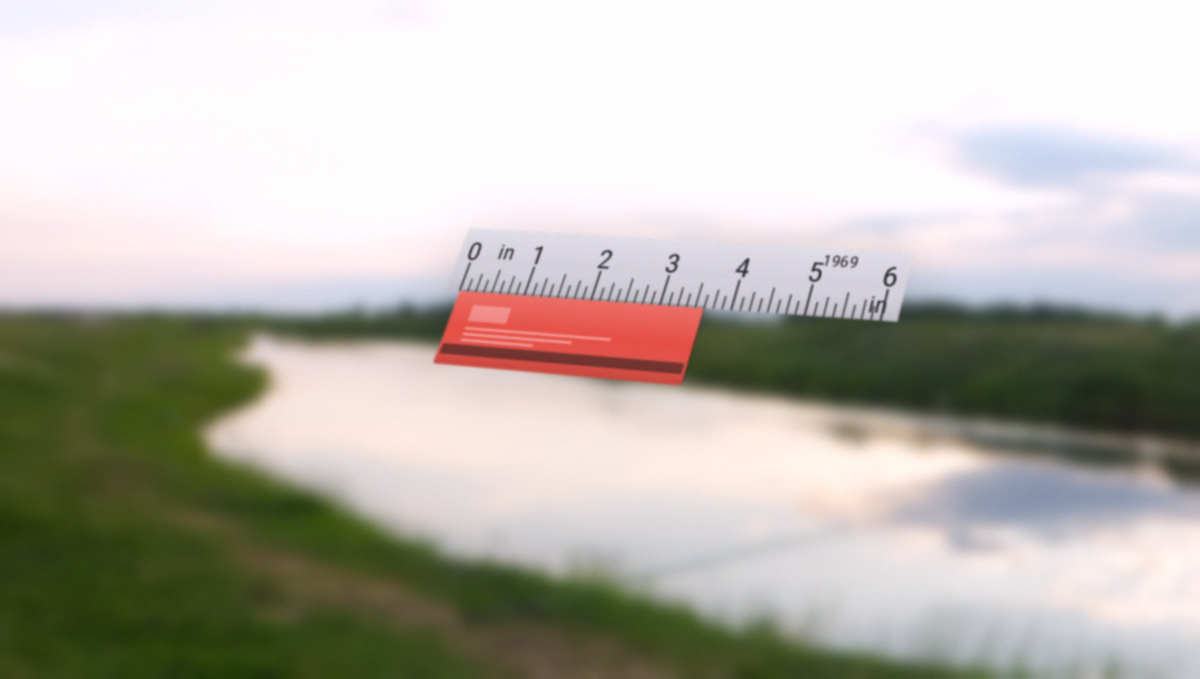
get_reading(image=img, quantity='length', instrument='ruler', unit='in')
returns 3.625 in
